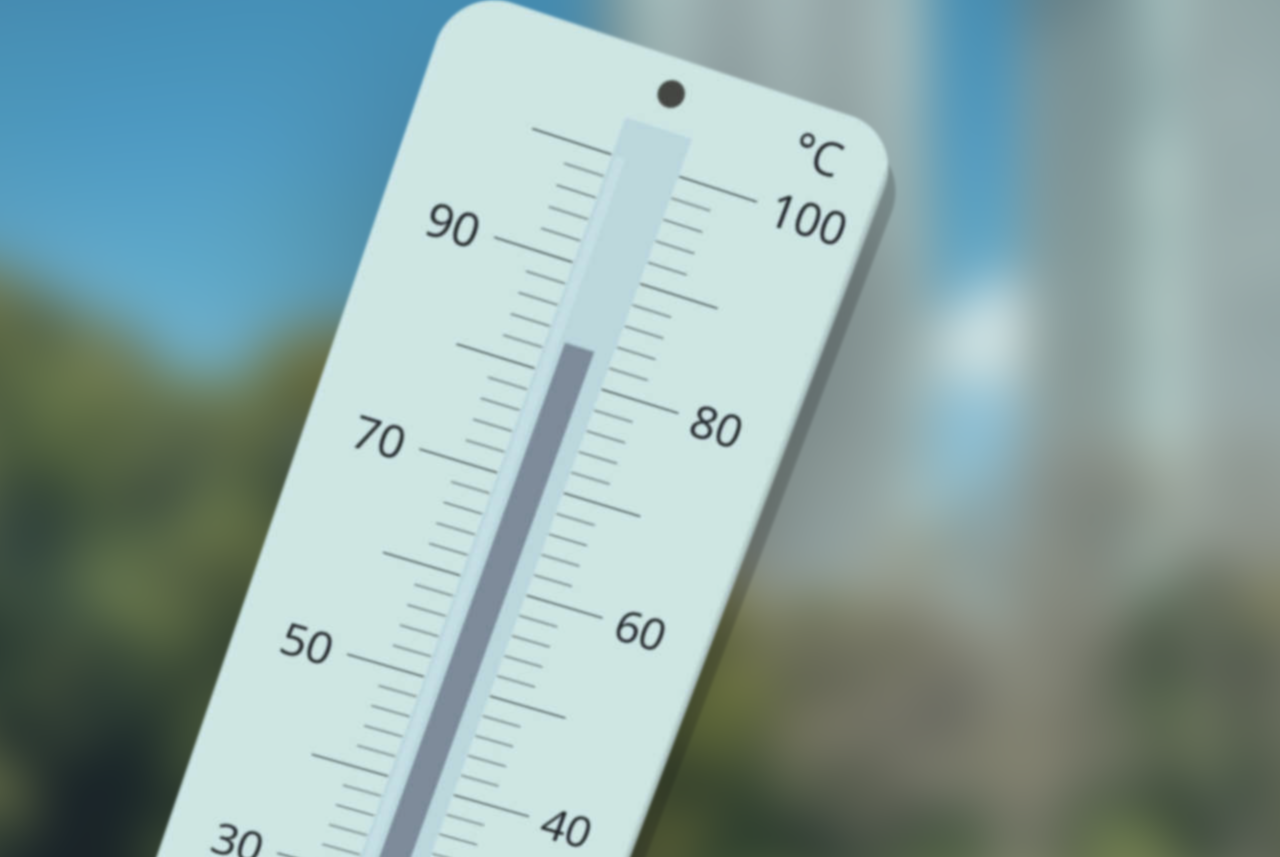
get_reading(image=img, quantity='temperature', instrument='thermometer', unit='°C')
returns 83 °C
